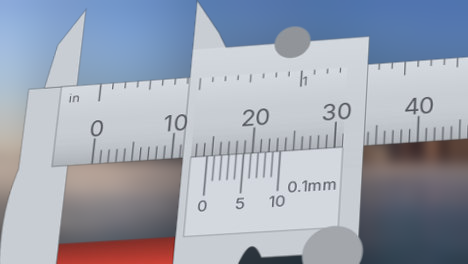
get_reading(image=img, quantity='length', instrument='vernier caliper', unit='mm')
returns 14.4 mm
